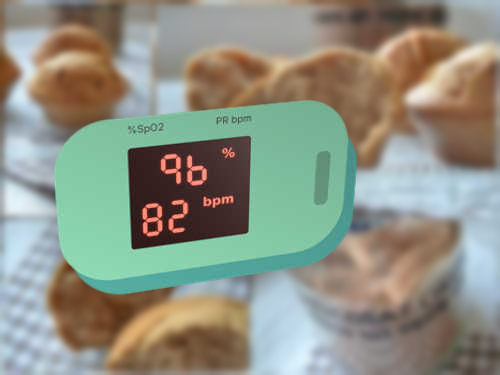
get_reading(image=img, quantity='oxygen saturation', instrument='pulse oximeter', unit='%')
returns 96 %
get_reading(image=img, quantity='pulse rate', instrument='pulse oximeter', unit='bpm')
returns 82 bpm
